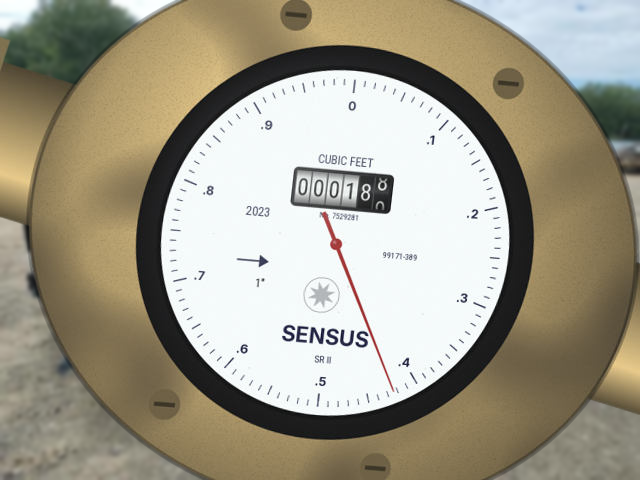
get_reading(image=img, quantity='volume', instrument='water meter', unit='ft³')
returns 188.42 ft³
